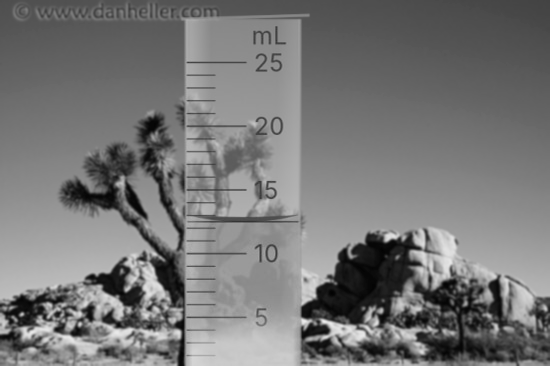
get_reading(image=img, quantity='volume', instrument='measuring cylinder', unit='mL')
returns 12.5 mL
